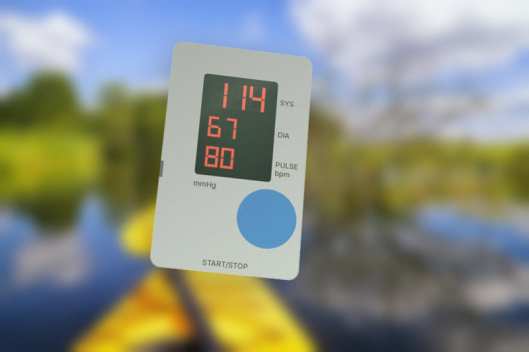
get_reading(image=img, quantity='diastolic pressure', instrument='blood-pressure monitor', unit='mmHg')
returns 67 mmHg
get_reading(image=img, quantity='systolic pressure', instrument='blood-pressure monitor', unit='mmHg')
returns 114 mmHg
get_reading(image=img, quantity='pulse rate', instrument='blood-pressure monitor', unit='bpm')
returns 80 bpm
